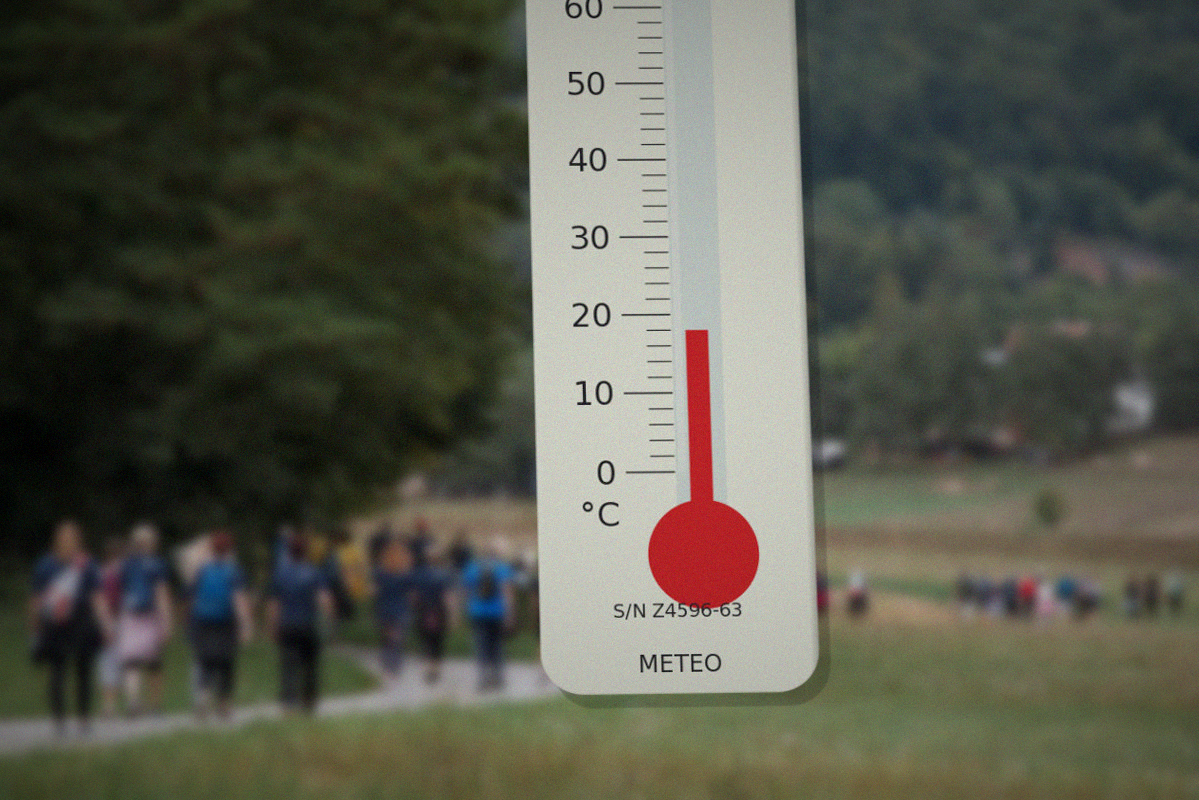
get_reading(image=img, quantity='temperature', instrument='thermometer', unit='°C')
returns 18 °C
